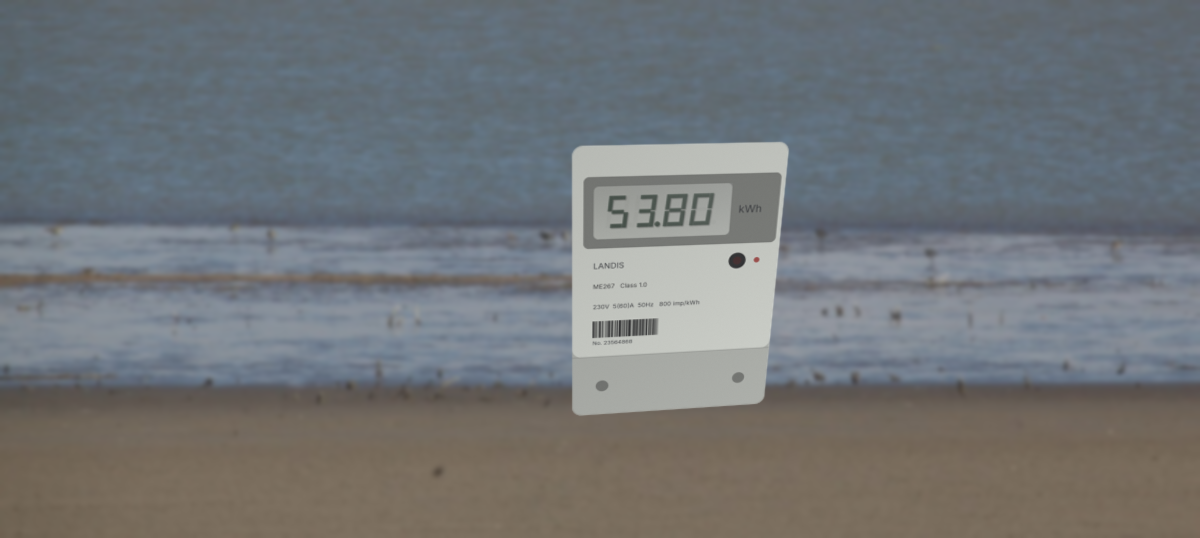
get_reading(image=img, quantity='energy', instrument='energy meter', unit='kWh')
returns 53.80 kWh
